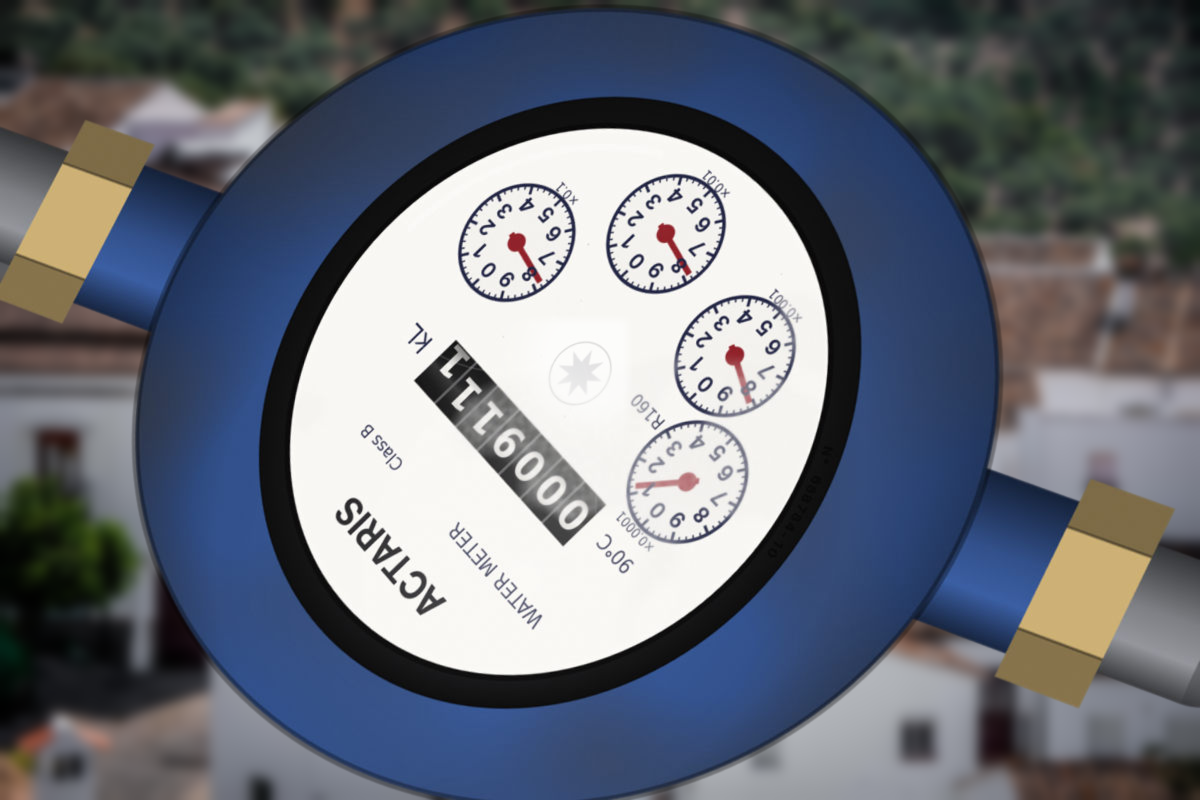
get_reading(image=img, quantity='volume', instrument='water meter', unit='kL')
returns 9110.7781 kL
